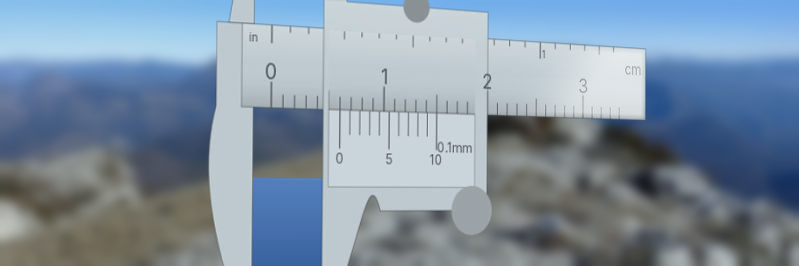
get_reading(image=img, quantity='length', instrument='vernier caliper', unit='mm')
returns 6.0 mm
